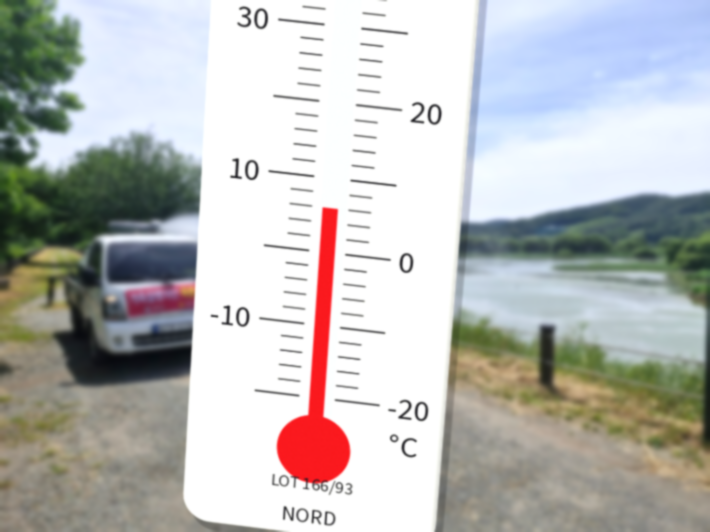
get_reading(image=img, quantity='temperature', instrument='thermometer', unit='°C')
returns 6 °C
